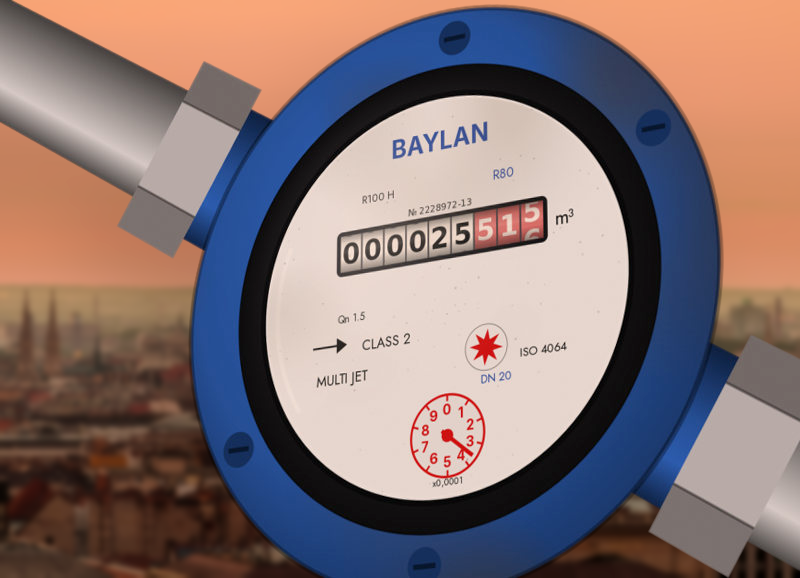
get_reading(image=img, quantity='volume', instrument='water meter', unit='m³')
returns 25.5153 m³
